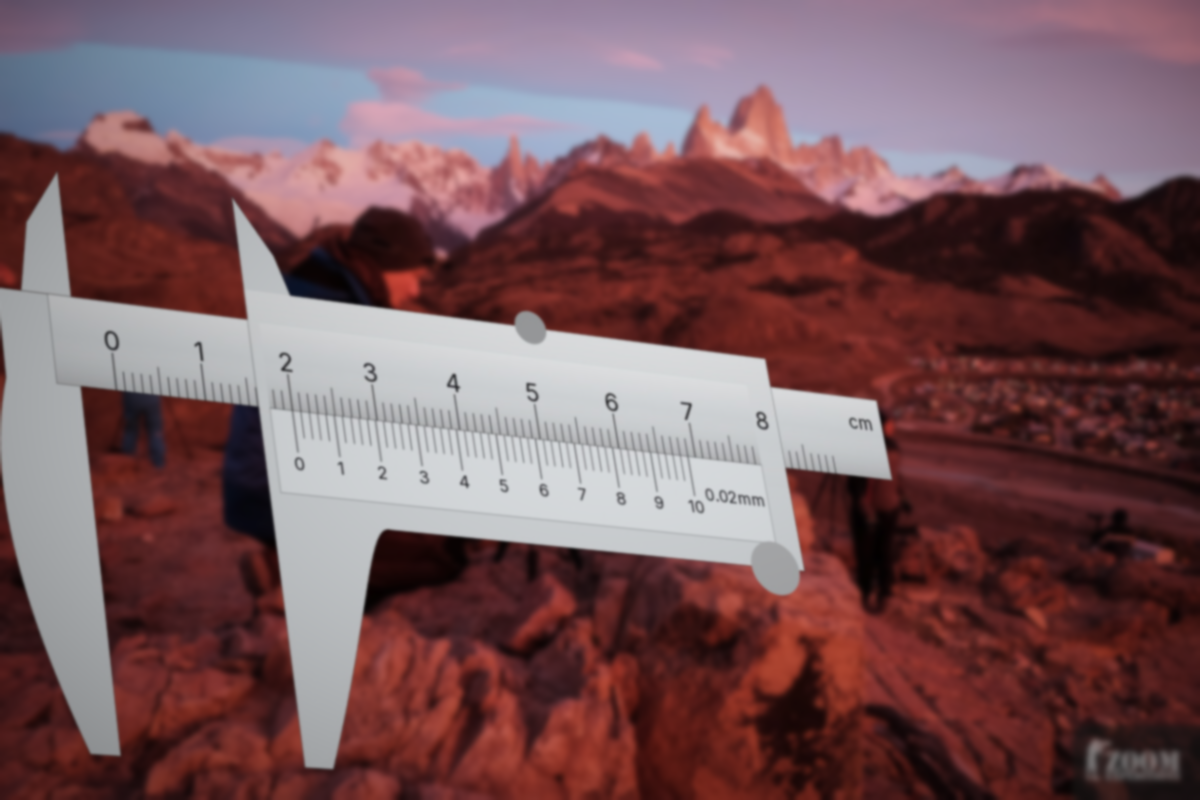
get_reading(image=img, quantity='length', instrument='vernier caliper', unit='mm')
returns 20.0 mm
